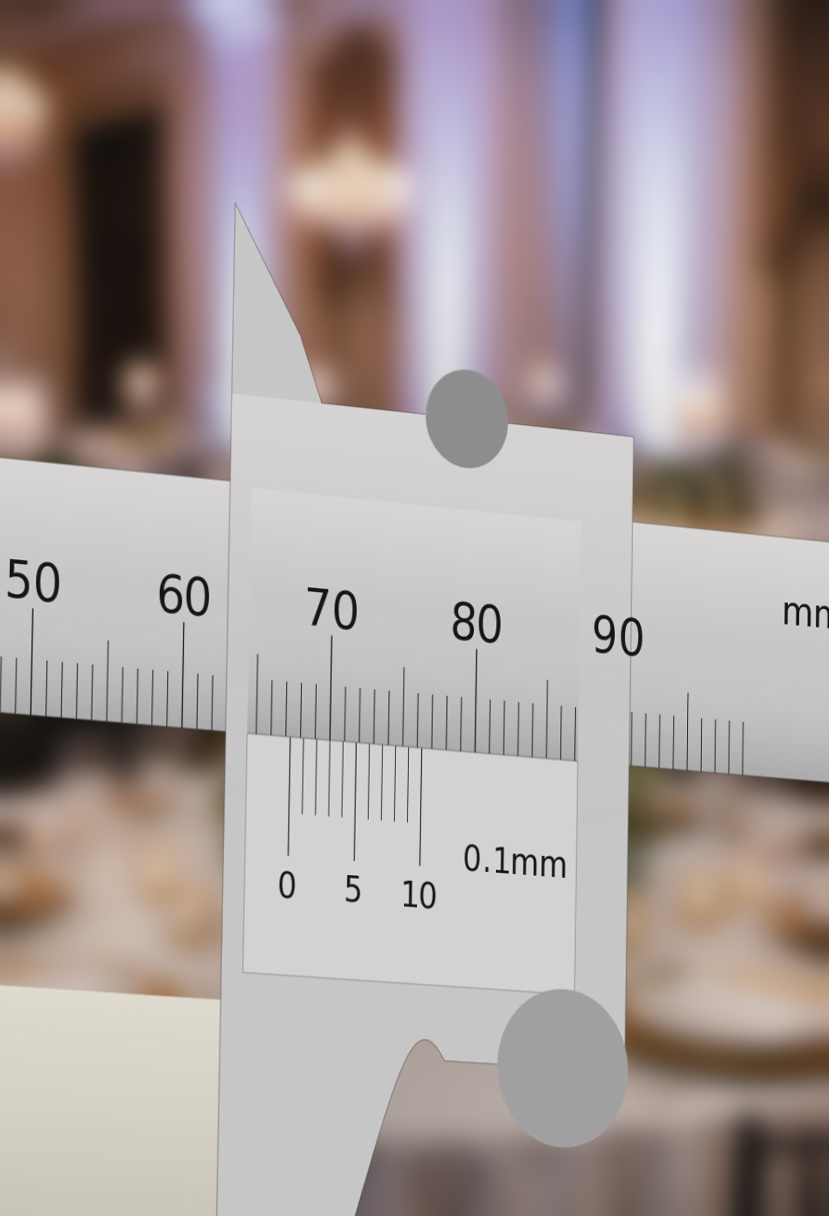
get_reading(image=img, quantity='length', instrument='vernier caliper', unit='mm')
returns 67.3 mm
